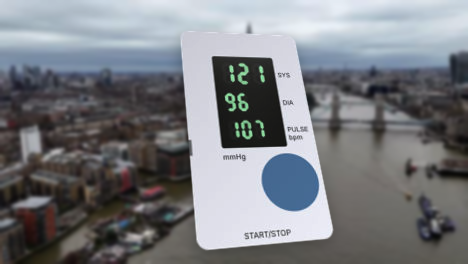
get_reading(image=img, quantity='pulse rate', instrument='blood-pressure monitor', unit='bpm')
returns 107 bpm
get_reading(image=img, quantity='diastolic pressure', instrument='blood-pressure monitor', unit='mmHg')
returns 96 mmHg
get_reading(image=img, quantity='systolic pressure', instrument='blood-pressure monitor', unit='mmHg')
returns 121 mmHg
